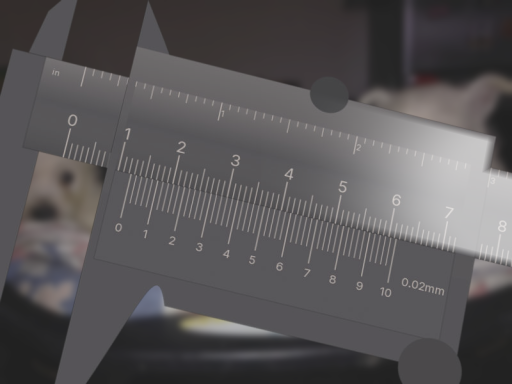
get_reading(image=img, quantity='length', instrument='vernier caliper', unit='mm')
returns 12.4 mm
